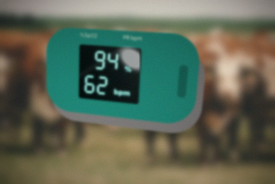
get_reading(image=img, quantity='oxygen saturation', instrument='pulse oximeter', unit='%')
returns 94 %
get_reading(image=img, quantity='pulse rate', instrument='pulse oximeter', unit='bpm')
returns 62 bpm
